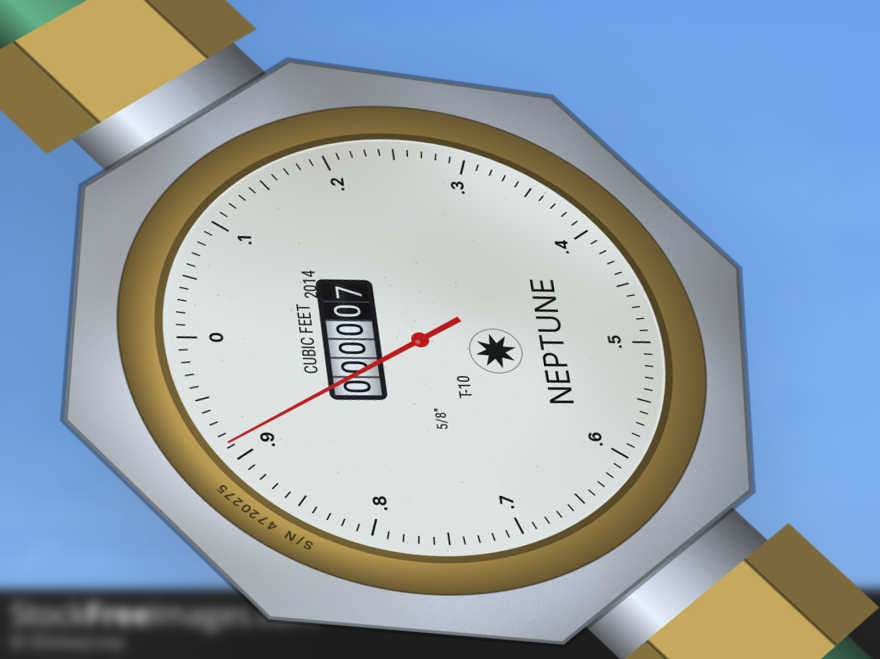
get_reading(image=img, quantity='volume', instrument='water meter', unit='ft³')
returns 6.91 ft³
